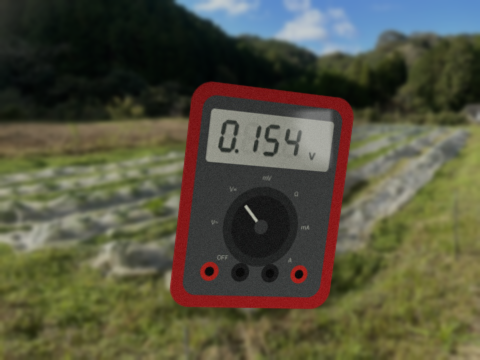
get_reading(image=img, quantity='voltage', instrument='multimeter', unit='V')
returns 0.154 V
